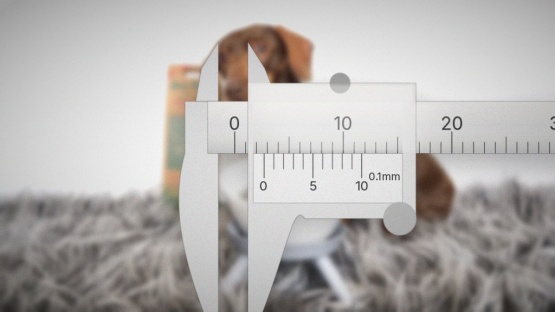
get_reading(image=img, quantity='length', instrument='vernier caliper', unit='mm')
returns 2.7 mm
